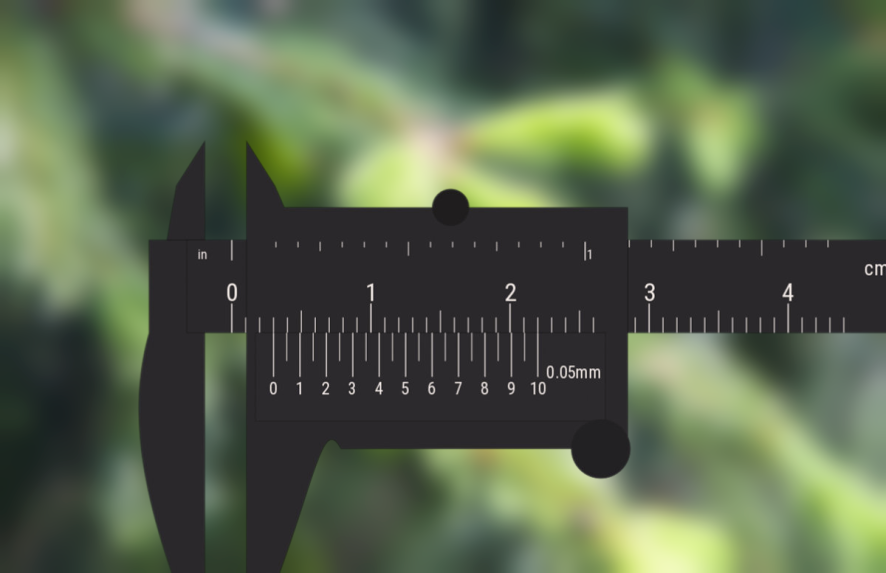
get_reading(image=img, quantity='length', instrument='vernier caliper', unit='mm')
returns 3.0 mm
